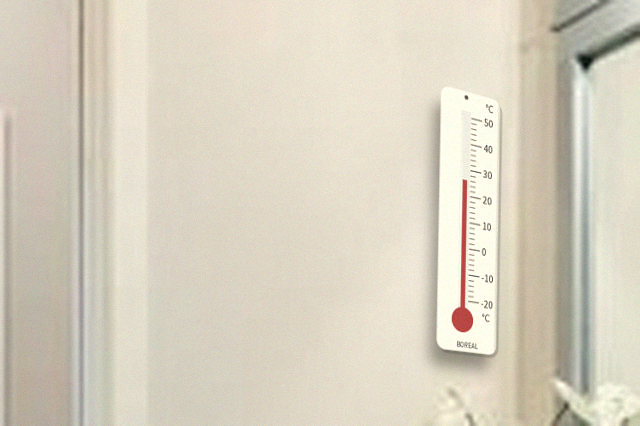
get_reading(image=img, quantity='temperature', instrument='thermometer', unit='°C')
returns 26 °C
